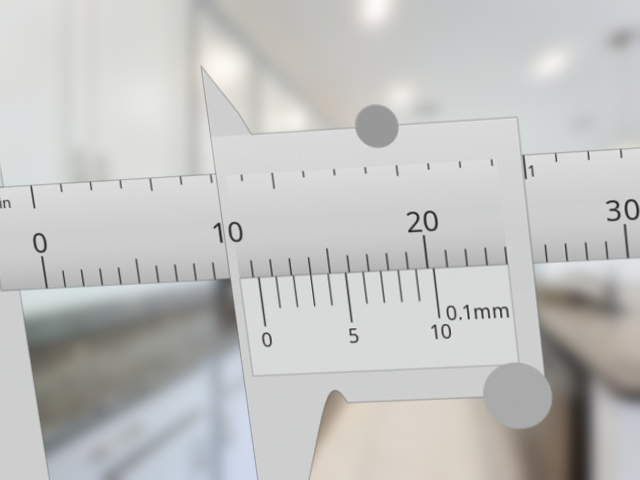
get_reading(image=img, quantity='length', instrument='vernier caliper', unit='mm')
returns 11.3 mm
